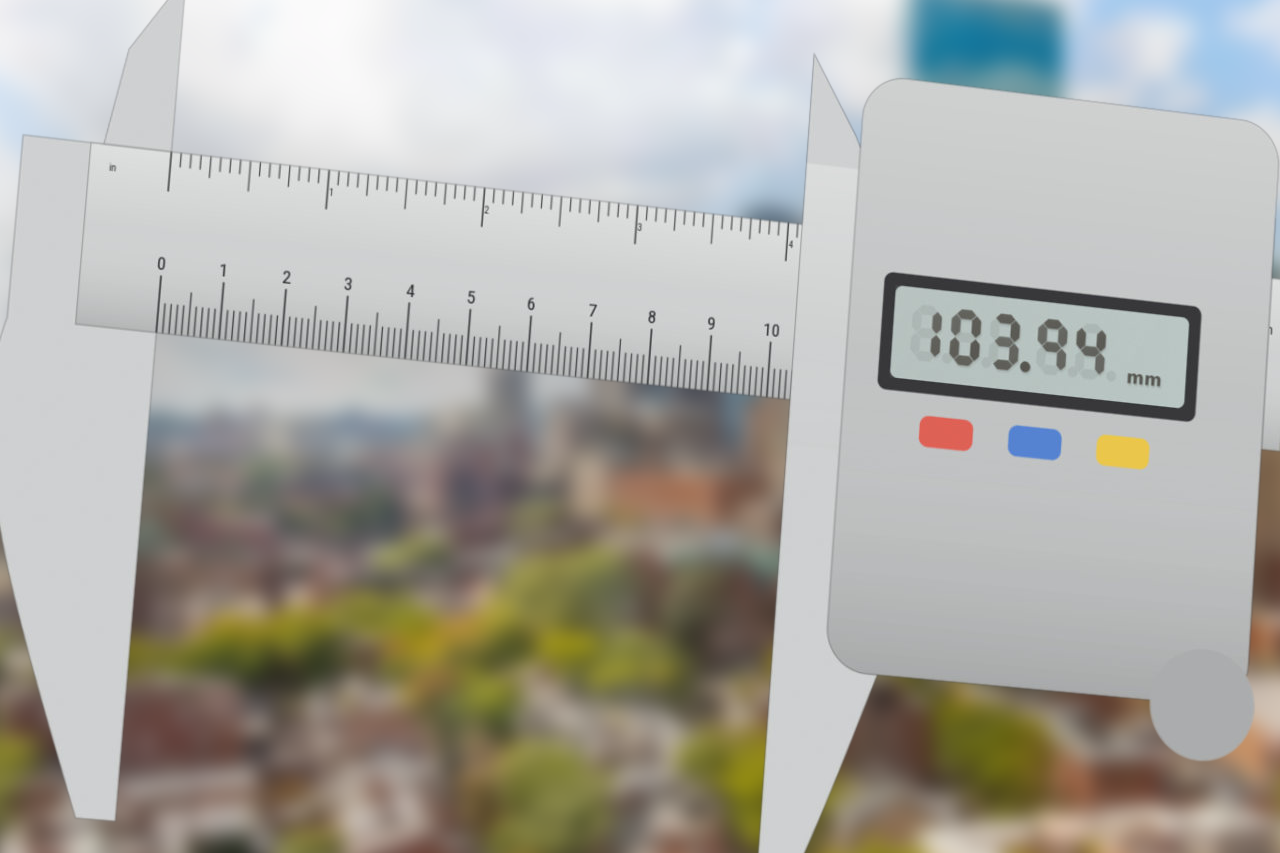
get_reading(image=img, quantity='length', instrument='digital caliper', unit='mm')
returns 103.94 mm
